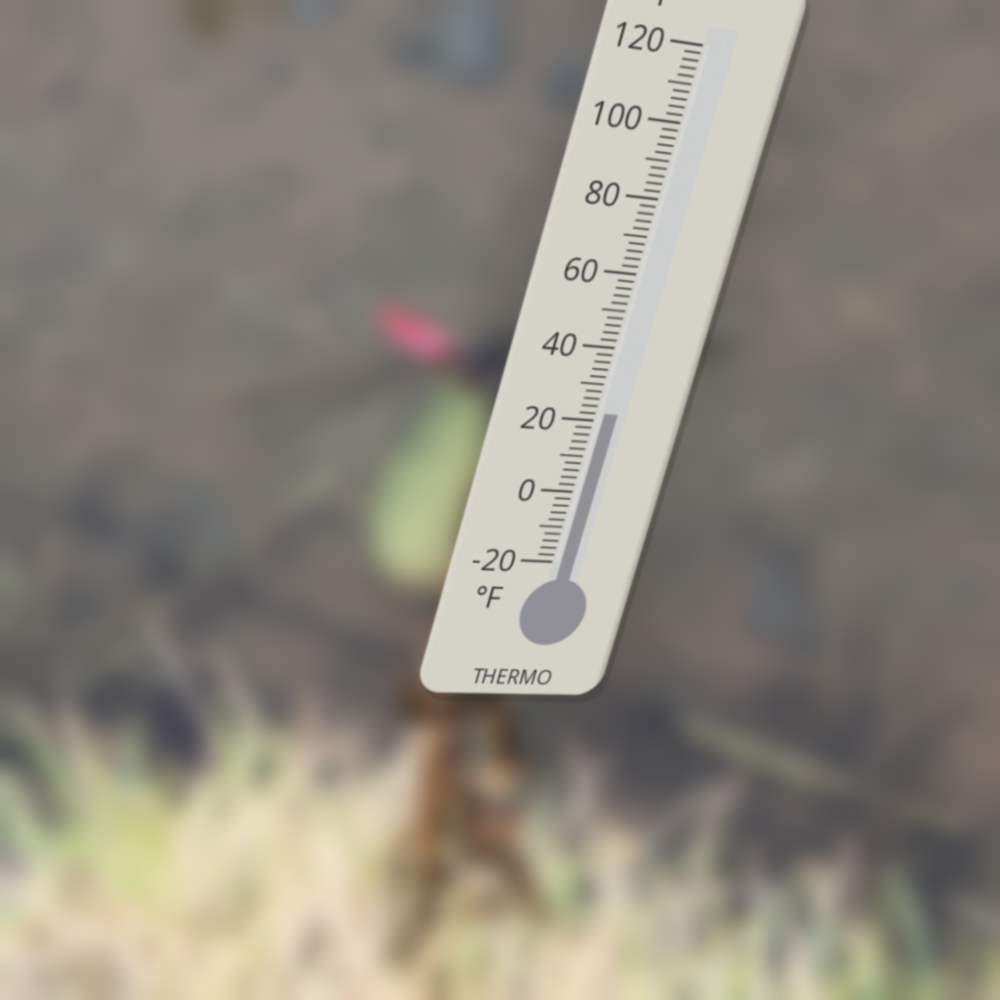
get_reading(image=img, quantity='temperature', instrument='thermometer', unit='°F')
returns 22 °F
